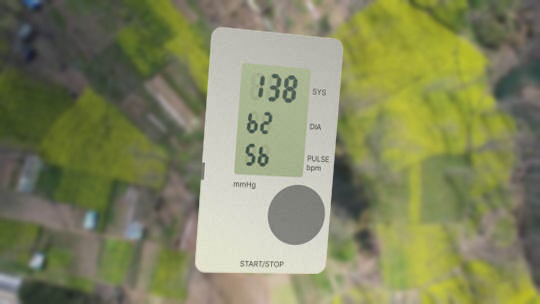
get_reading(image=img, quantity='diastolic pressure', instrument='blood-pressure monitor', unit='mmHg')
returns 62 mmHg
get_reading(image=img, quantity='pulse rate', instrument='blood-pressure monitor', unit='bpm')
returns 56 bpm
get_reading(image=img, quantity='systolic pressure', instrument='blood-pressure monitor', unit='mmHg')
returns 138 mmHg
